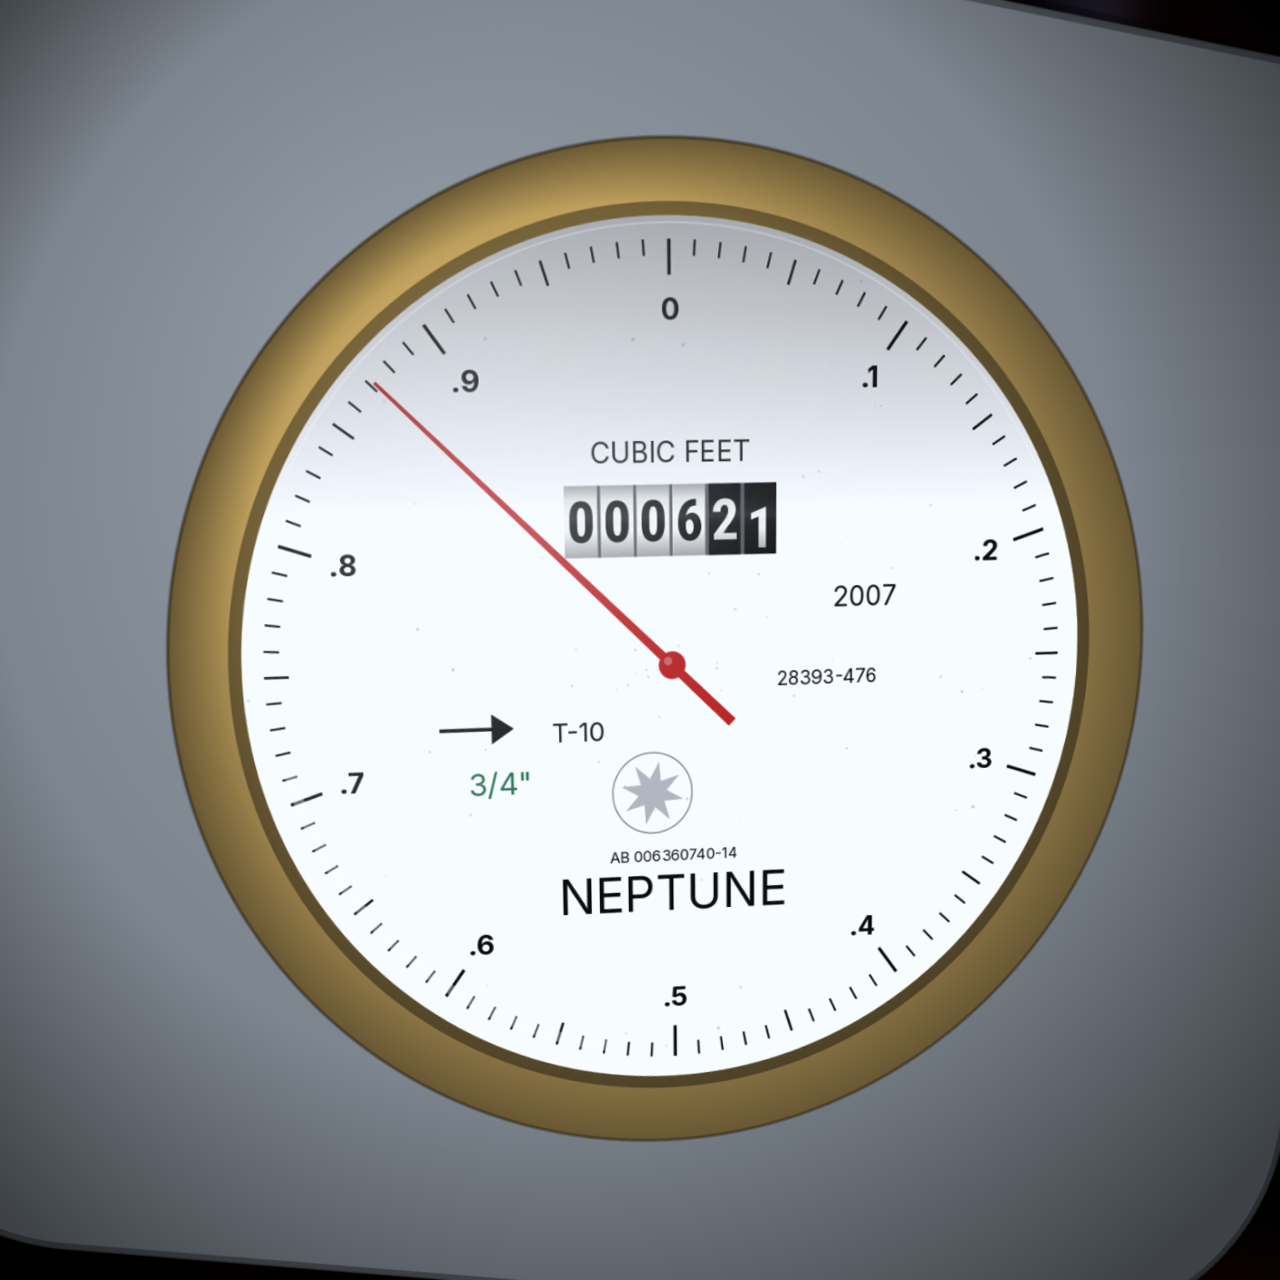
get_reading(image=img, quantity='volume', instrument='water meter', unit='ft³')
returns 620.87 ft³
